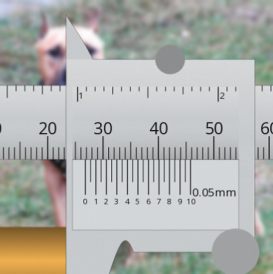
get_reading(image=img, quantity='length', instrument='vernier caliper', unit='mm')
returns 26.8 mm
